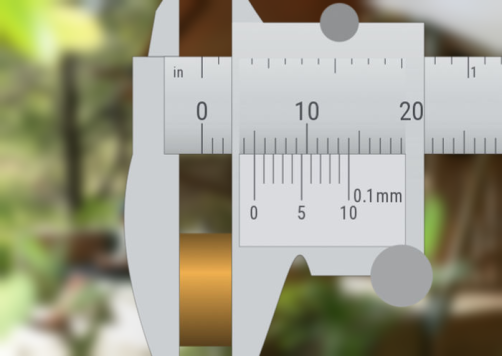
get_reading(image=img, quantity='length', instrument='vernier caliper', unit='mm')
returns 5.0 mm
